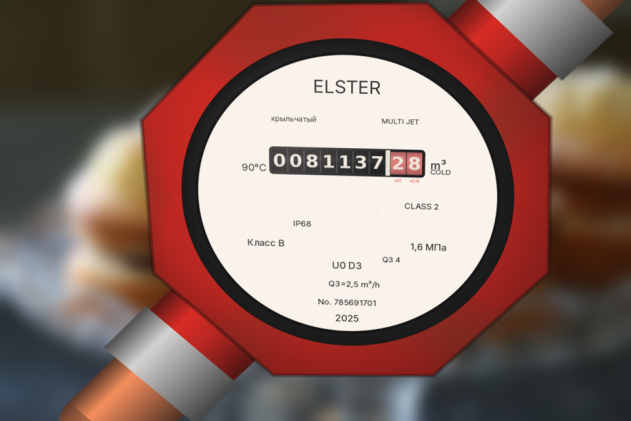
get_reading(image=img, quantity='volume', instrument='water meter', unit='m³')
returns 81137.28 m³
